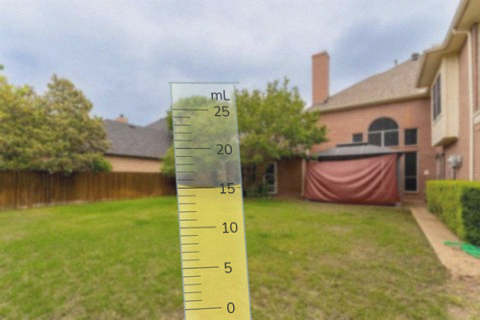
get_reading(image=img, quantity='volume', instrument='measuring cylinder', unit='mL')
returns 15 mL
